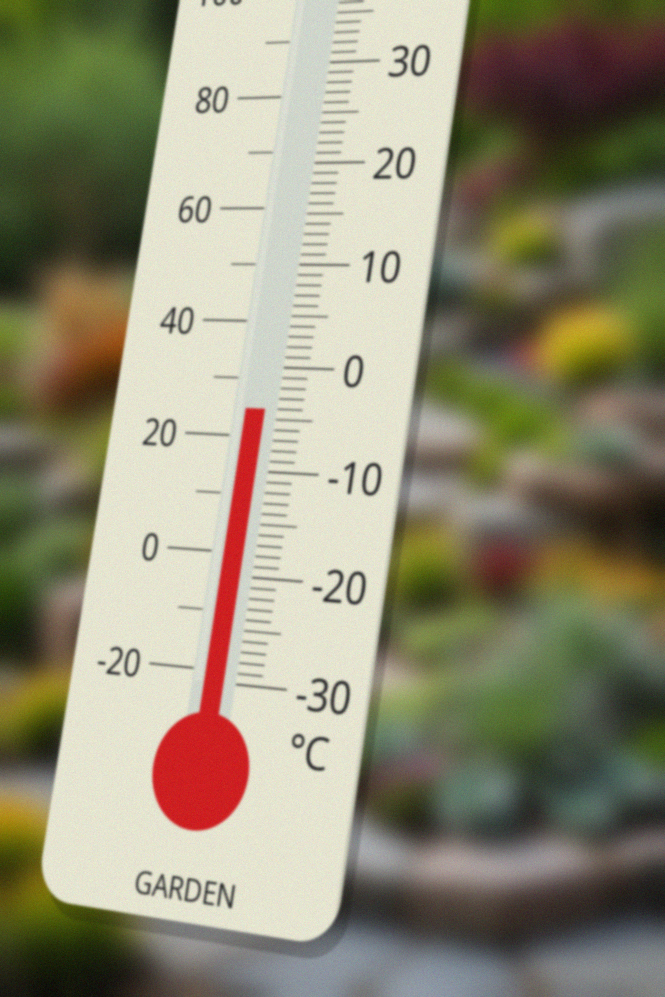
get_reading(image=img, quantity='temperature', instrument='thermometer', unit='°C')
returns -4 °C
